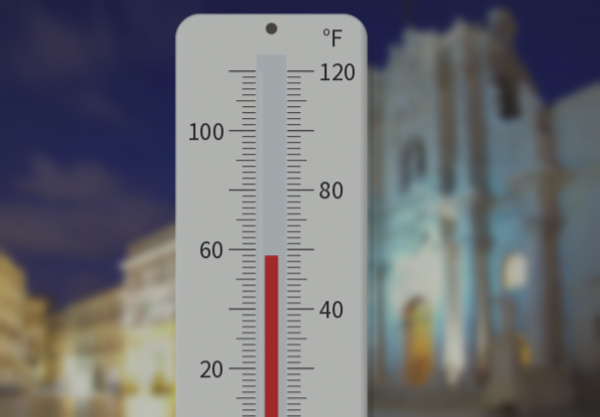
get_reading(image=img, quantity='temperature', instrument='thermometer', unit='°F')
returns 58 °F
